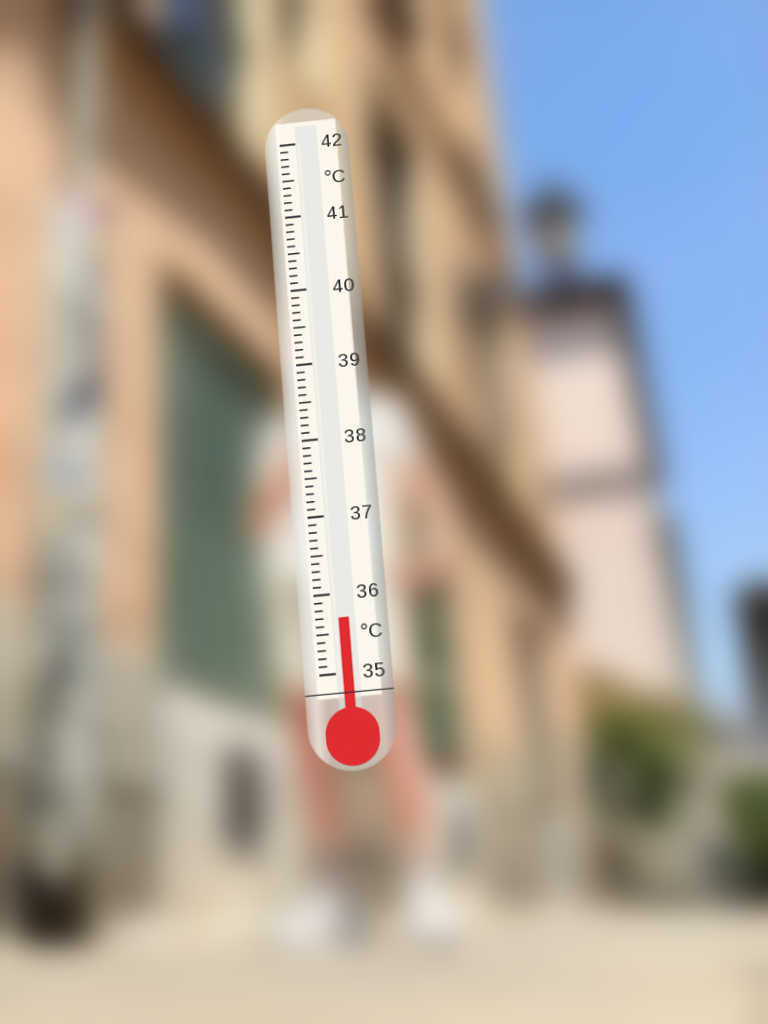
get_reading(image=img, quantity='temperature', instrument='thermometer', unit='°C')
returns 35.7 °C
